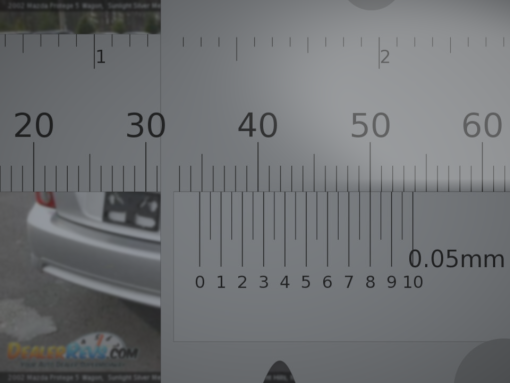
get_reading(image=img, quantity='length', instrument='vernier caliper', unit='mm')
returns 34.8 mm
